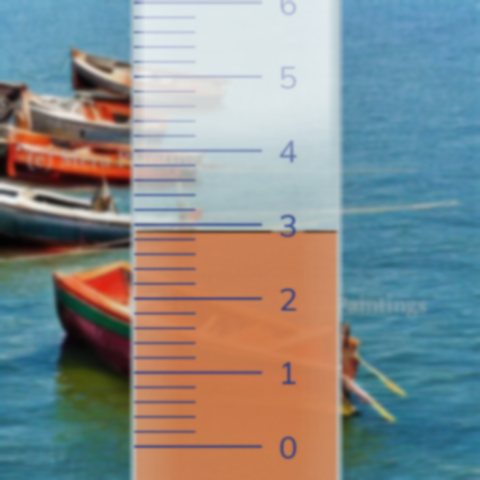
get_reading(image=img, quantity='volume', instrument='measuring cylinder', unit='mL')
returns 2.9 mL
